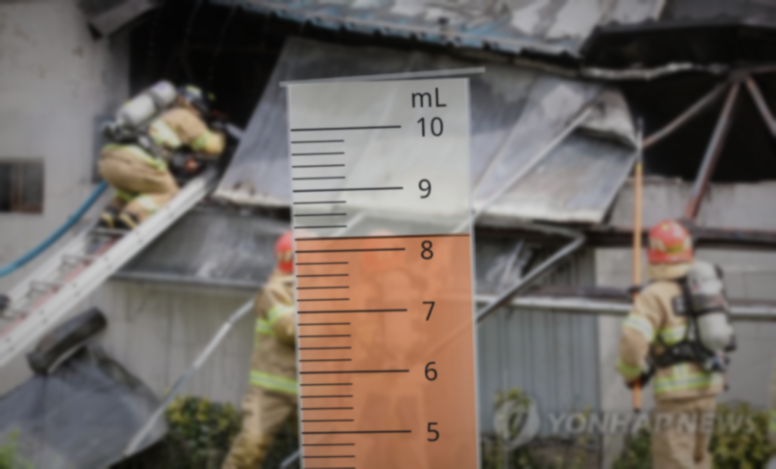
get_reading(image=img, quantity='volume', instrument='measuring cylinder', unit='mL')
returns 8.2 mL
